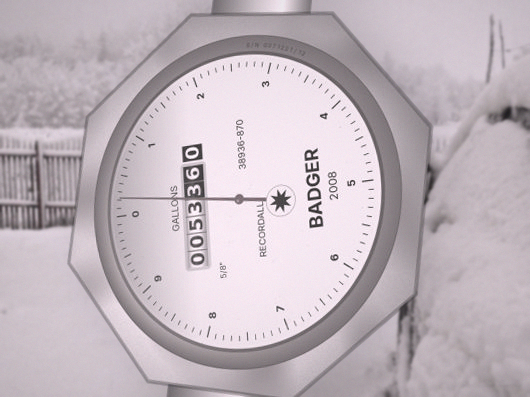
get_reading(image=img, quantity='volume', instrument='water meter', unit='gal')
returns 53360.2 gal
